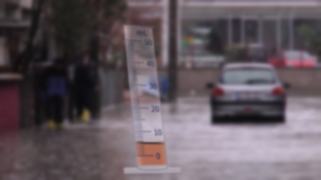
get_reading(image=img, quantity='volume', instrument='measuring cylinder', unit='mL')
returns 5 mL
